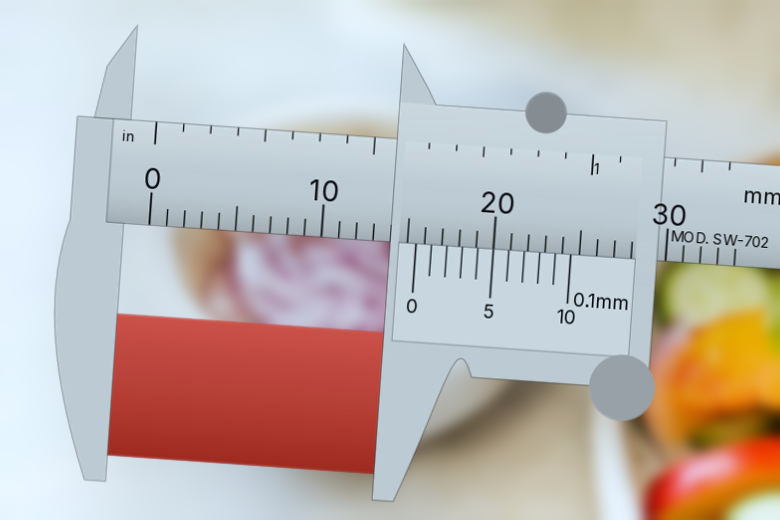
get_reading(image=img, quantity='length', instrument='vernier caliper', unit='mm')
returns 15.5 mm
